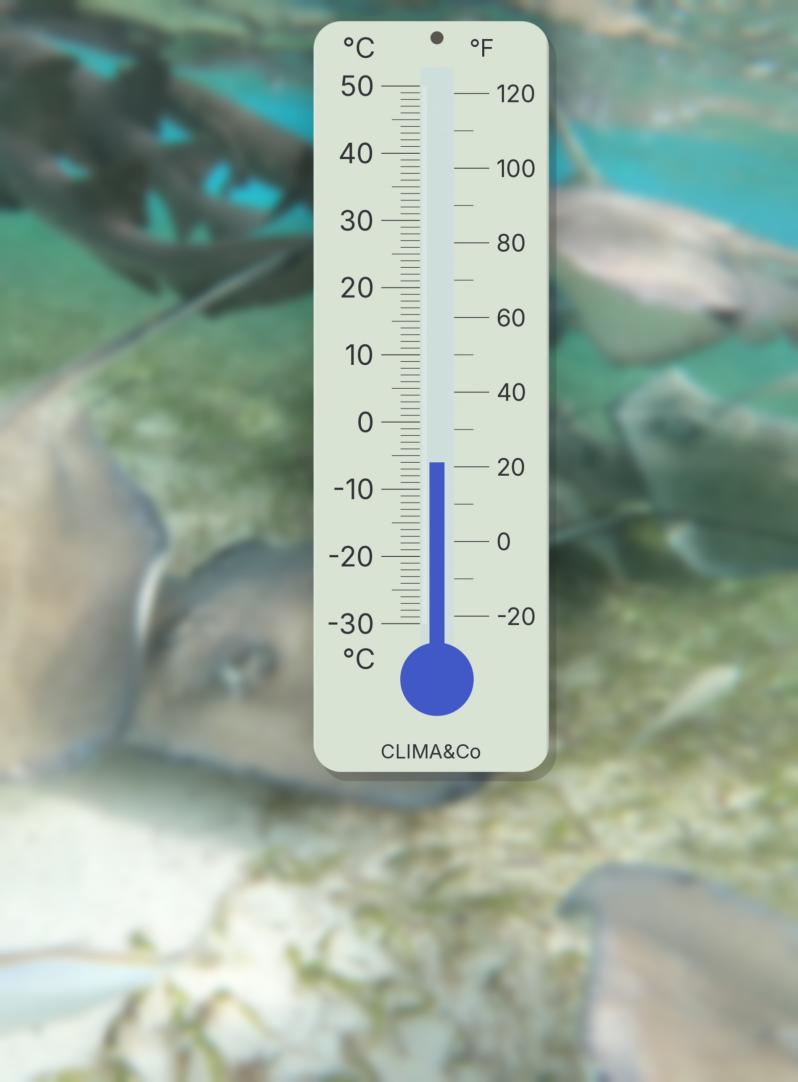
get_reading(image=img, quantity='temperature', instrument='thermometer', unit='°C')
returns -6 °C
